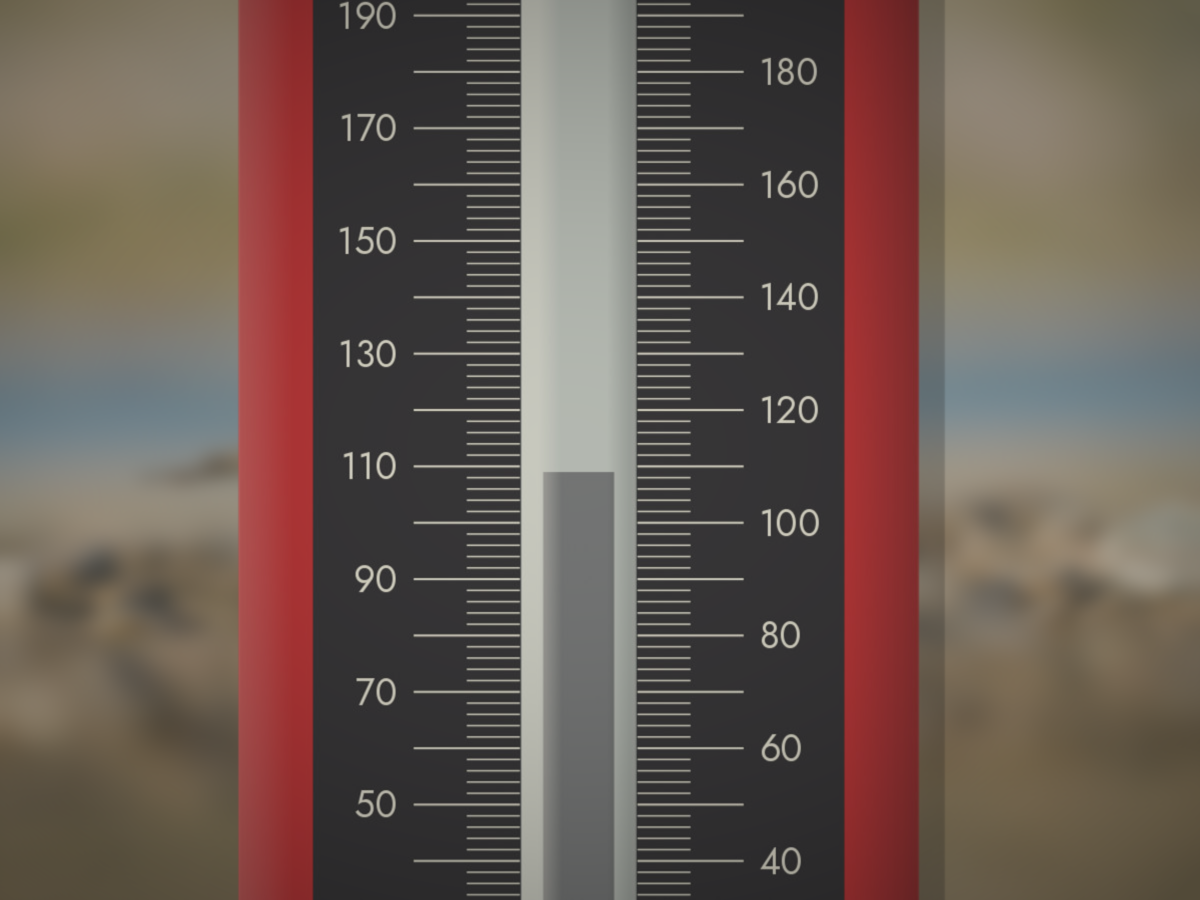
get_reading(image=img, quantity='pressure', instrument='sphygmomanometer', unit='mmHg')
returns 109 mmHg
